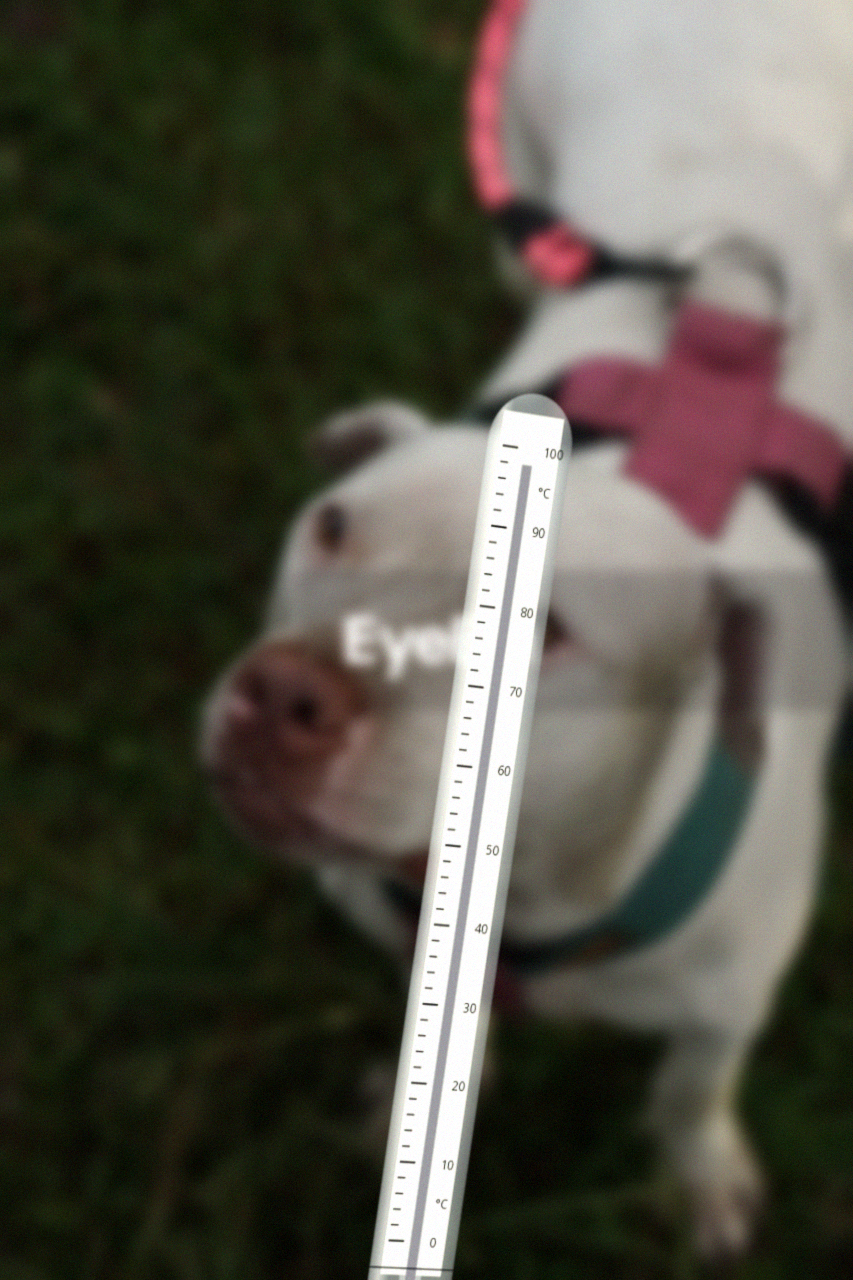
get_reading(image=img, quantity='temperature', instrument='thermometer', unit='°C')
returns 98 °C
